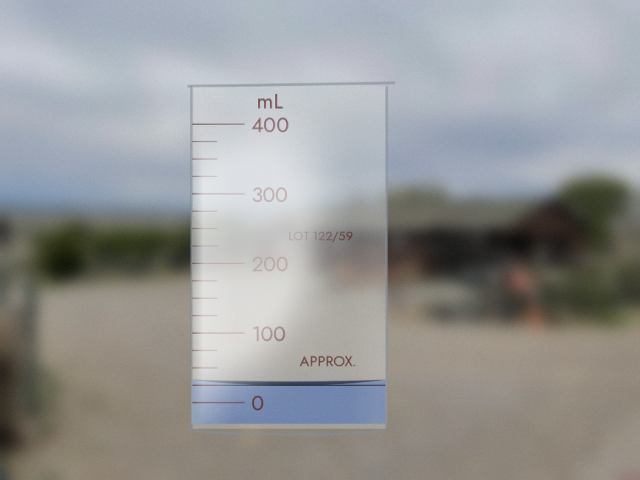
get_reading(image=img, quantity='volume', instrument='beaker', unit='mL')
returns 25 mL
